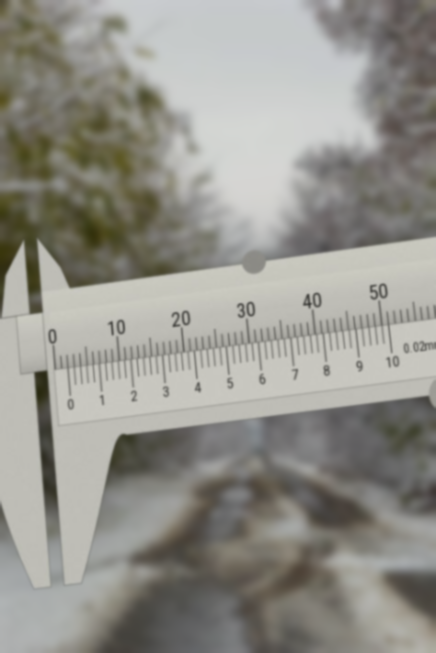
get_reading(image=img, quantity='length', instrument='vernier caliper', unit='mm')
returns 2.0 mm
